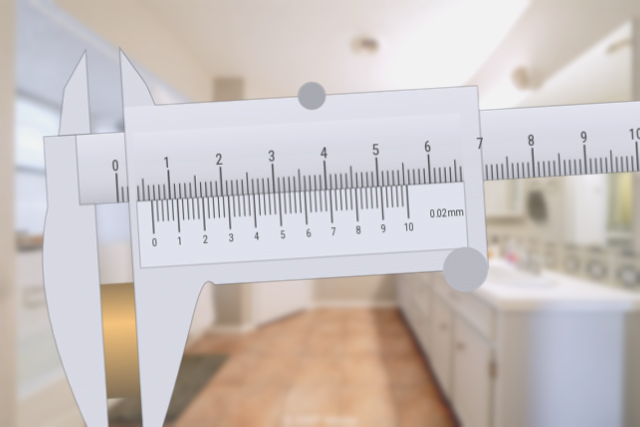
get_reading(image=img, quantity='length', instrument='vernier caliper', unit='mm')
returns 6.5 mm
